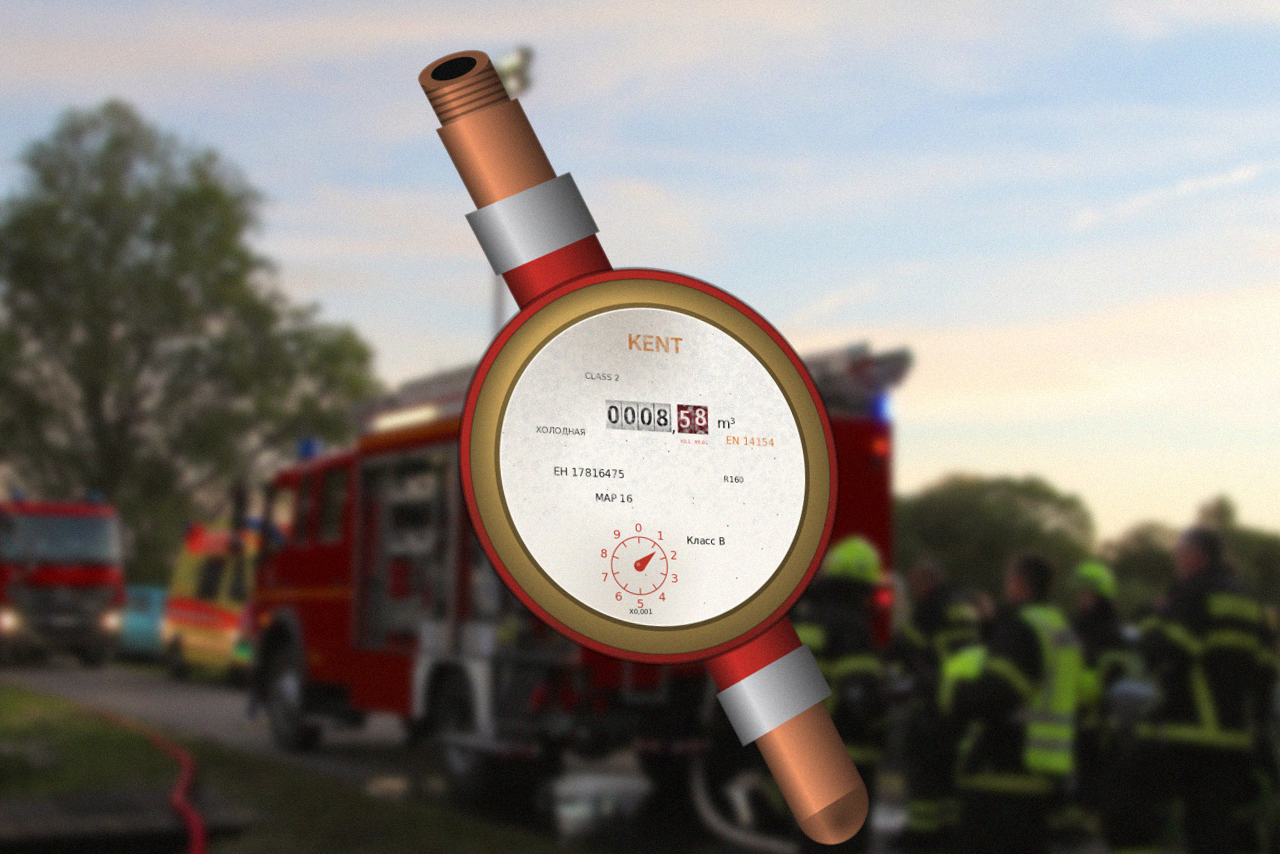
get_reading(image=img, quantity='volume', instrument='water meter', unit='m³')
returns 8.581 m³
